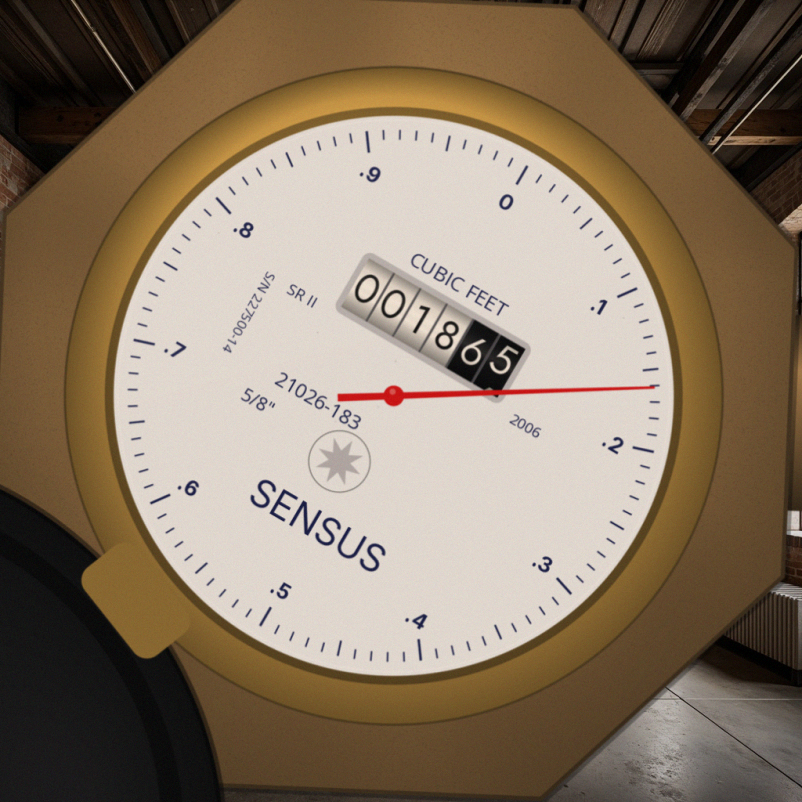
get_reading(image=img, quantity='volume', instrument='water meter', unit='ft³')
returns 1865.16 ft³
